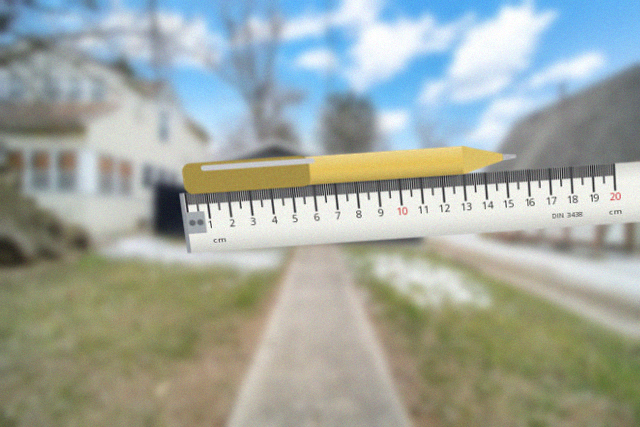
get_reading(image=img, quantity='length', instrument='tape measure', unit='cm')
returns 15.5 cm
